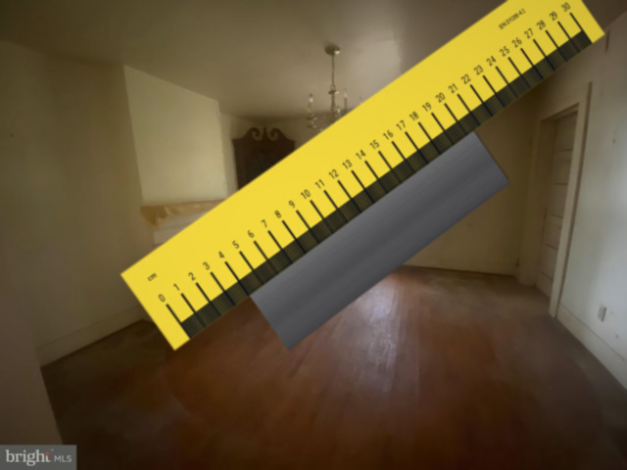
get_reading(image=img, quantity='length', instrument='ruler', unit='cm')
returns 16.5 cm
